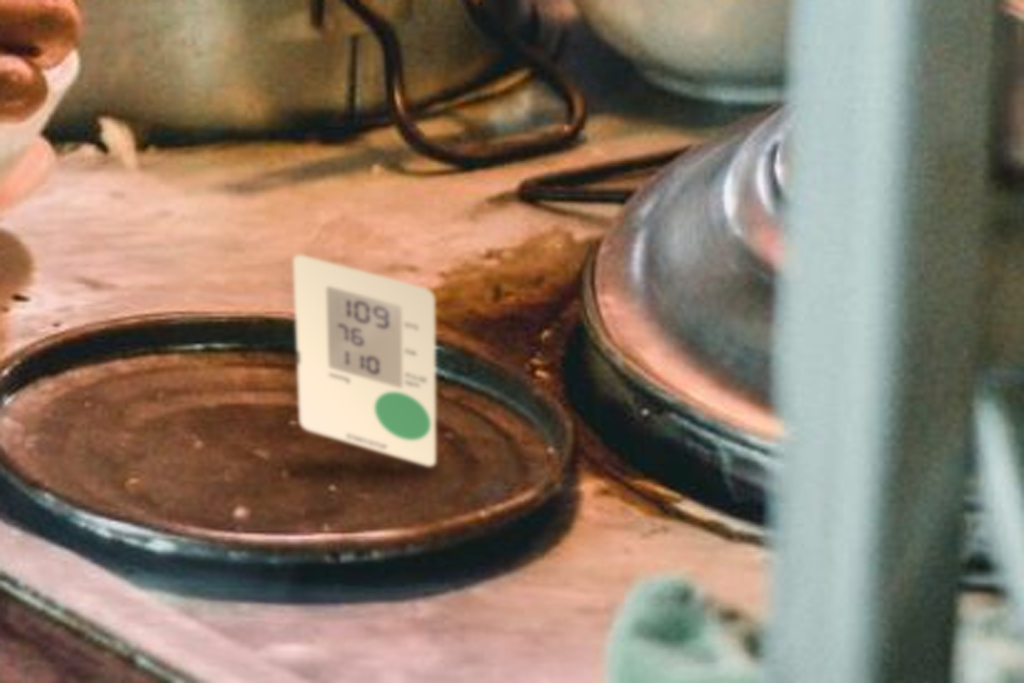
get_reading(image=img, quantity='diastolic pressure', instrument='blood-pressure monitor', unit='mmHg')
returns 76 mmHg
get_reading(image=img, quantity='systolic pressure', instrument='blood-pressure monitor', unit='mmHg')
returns 109 mmHg
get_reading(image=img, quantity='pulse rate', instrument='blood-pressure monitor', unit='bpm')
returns 110 bpm
